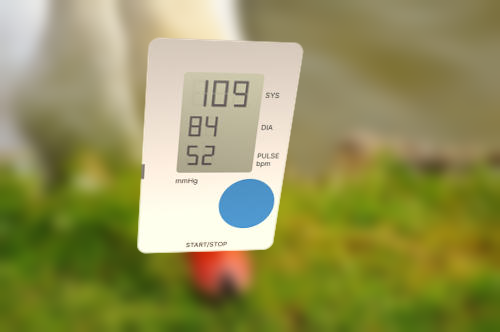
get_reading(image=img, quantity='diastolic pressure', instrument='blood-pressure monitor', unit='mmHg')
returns 84 mmHg
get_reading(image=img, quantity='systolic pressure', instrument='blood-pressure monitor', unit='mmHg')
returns 109 mmHg
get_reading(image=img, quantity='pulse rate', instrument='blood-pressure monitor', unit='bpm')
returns 52 bpm
